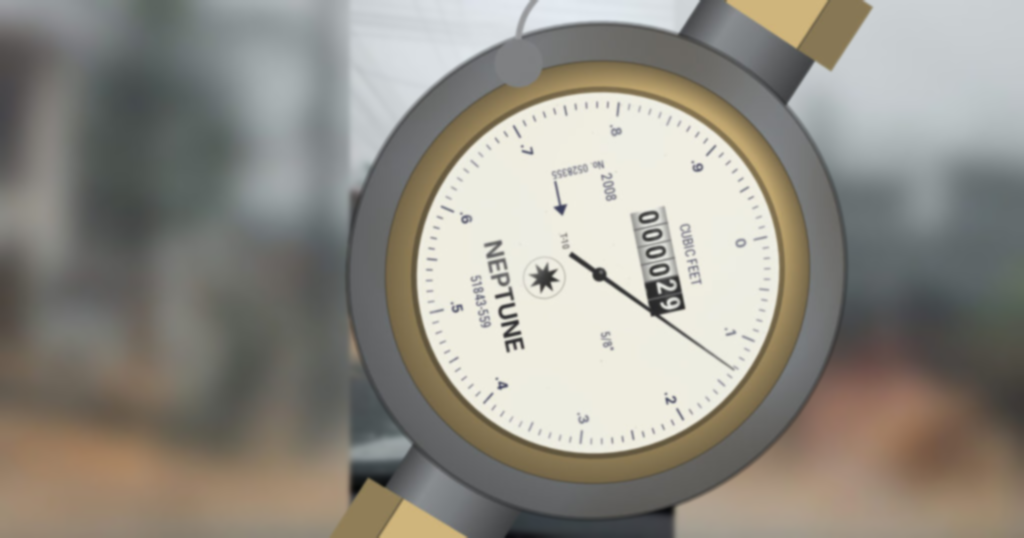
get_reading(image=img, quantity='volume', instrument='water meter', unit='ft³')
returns 29.13 ft³
